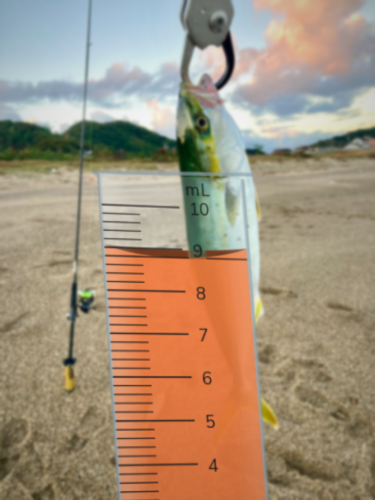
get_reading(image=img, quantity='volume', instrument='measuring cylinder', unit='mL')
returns 8.8 mL
